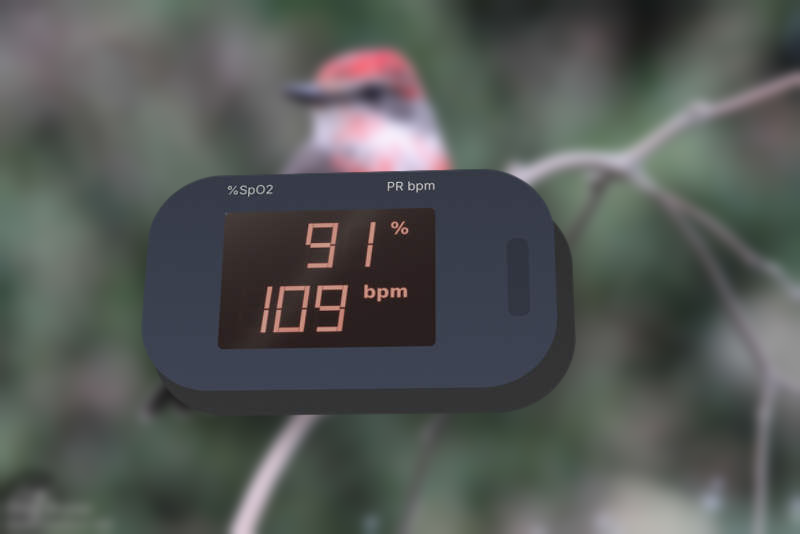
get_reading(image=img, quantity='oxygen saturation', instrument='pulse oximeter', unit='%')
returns 91 %
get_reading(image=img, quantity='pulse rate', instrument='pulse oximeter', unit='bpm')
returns 109 bpm
